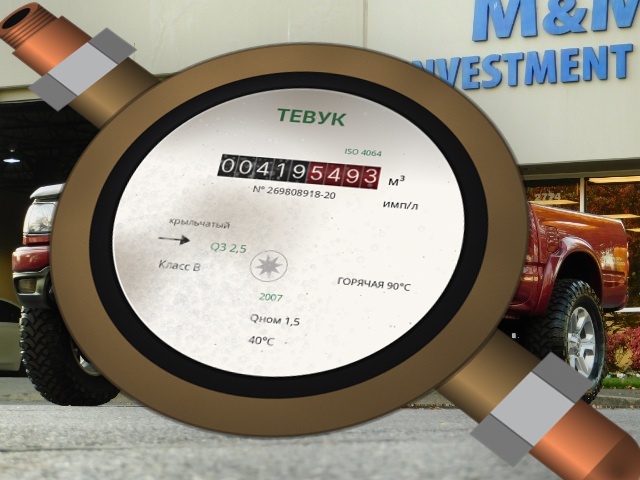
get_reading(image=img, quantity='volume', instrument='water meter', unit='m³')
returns 419.5493 m³
